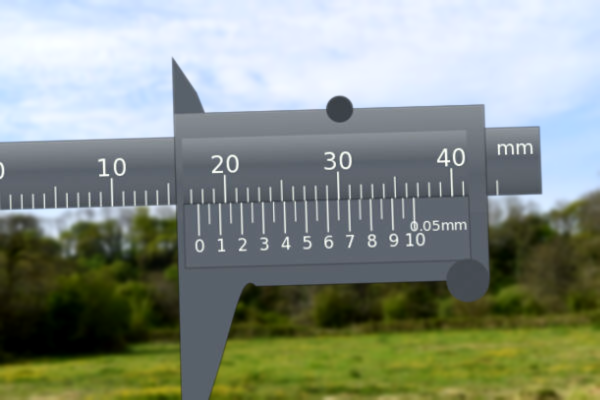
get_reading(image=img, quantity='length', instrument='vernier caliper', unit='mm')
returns 17.6 mm
